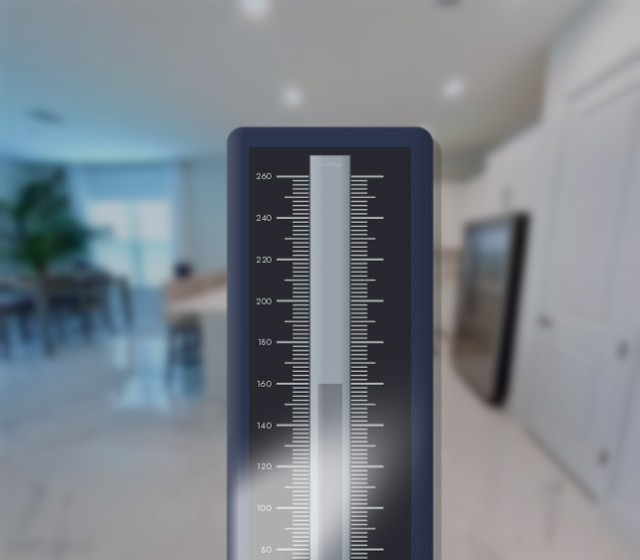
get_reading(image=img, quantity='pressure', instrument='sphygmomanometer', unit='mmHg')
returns 160 mmHg
